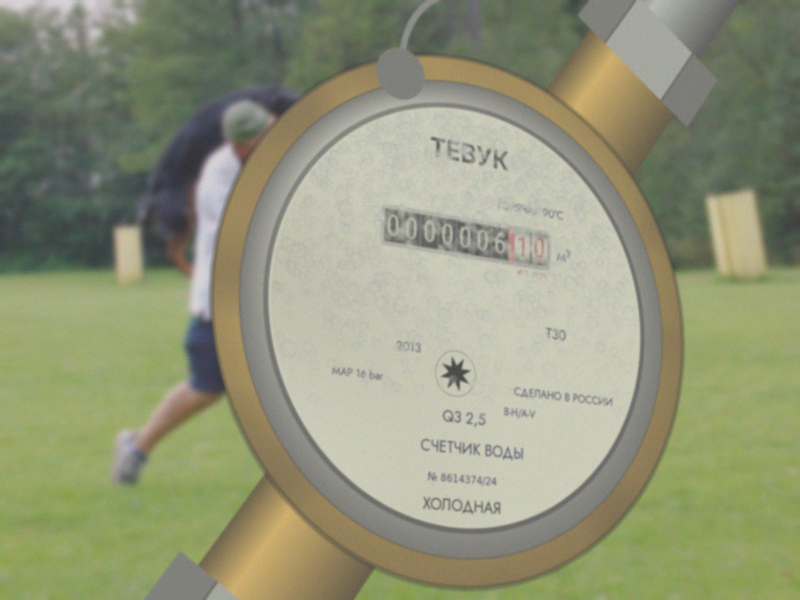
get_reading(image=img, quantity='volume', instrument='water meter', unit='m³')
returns 6.10 m³
